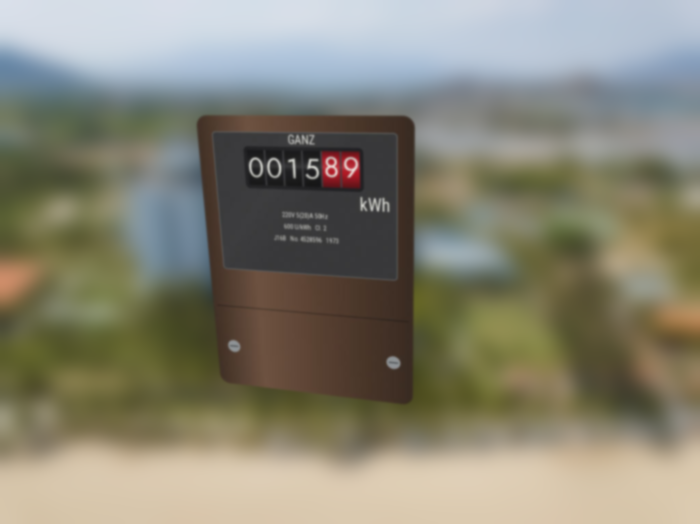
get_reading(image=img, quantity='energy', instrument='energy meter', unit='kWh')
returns 15.89 kWh
